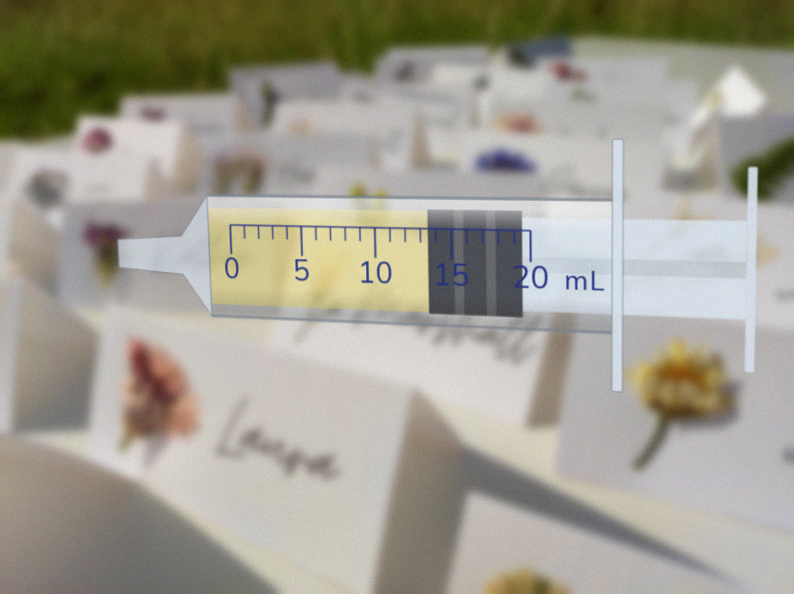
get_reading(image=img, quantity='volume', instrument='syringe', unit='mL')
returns 13.5 mL
